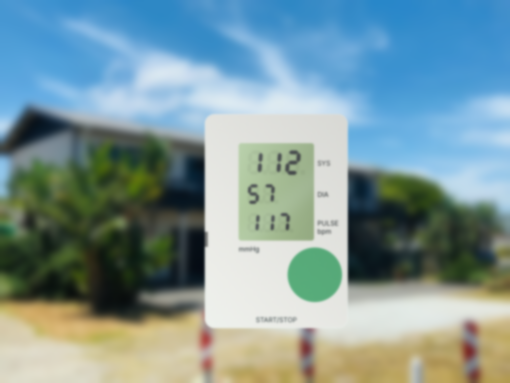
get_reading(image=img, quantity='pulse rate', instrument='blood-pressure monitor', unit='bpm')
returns 117 bpm
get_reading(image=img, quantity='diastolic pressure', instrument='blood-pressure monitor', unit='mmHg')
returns 57 mmHg
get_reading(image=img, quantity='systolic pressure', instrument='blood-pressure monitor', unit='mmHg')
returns 112 mmHg
